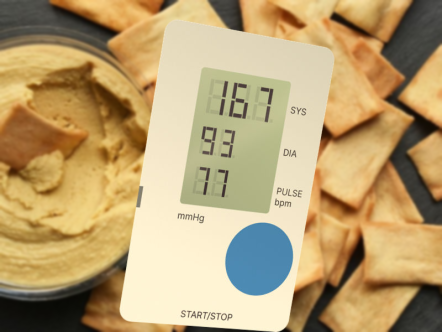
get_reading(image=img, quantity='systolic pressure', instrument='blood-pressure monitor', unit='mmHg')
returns 167 mmHg
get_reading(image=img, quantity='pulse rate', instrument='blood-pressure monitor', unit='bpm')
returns 77 bpm
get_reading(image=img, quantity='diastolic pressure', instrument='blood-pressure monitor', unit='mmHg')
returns 93 mmHg
